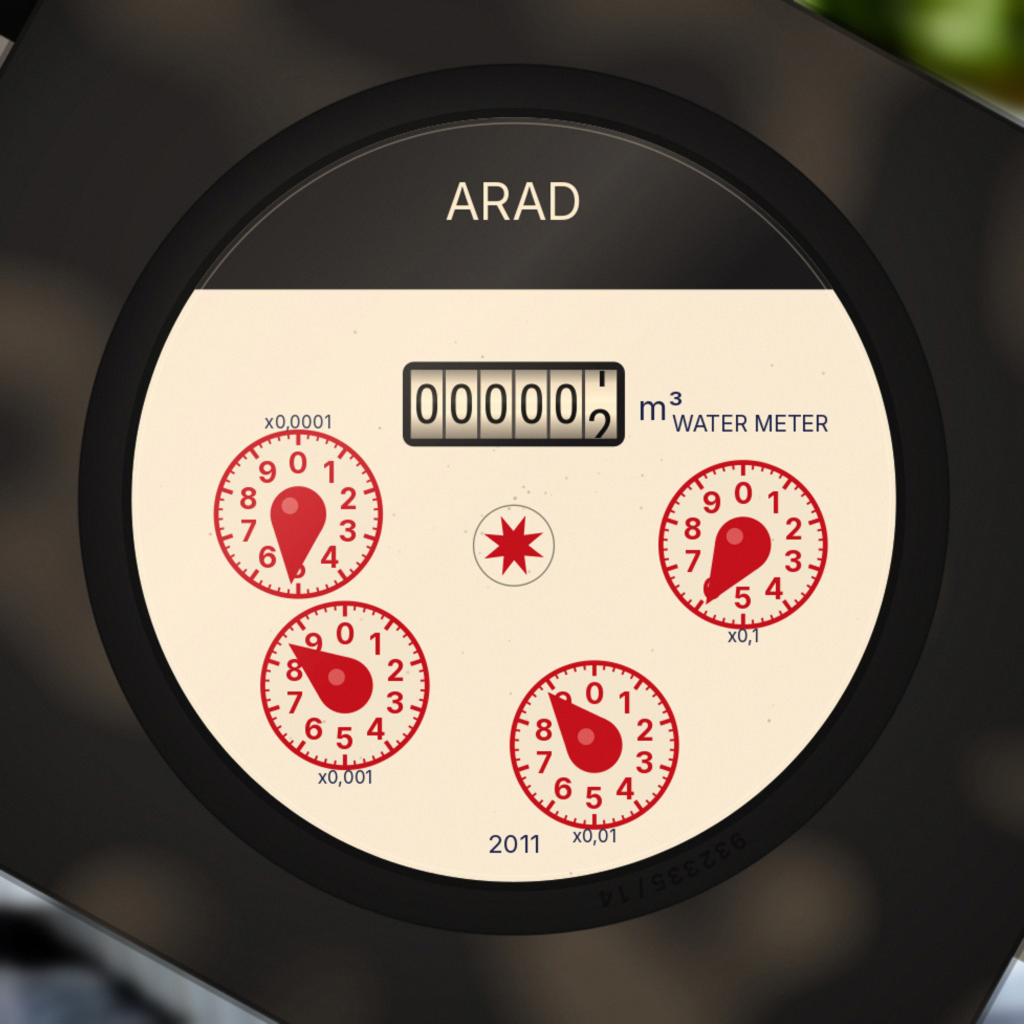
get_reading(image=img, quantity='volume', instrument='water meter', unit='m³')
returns 1.5885 m³
